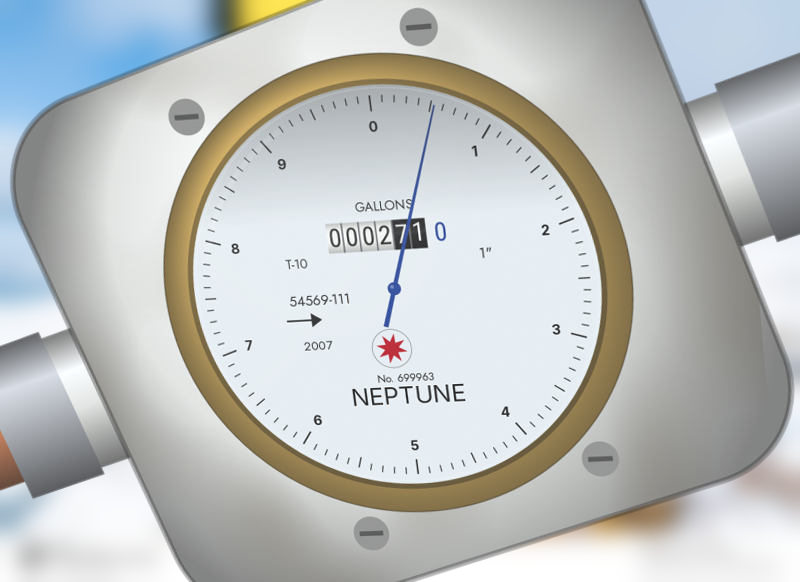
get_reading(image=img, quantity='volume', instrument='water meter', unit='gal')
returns 2710.5 gal
